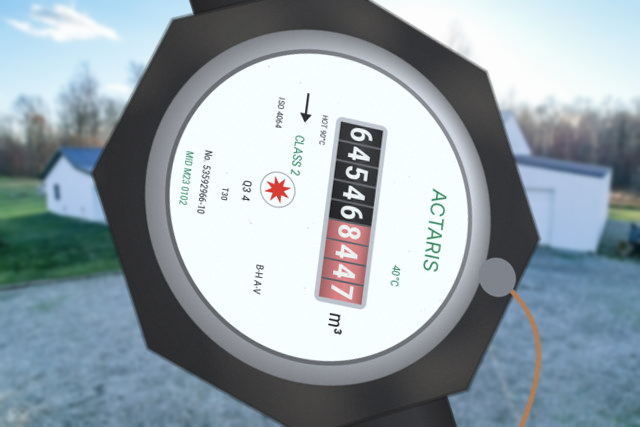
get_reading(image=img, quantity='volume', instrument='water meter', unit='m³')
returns 64546.8447 m³
